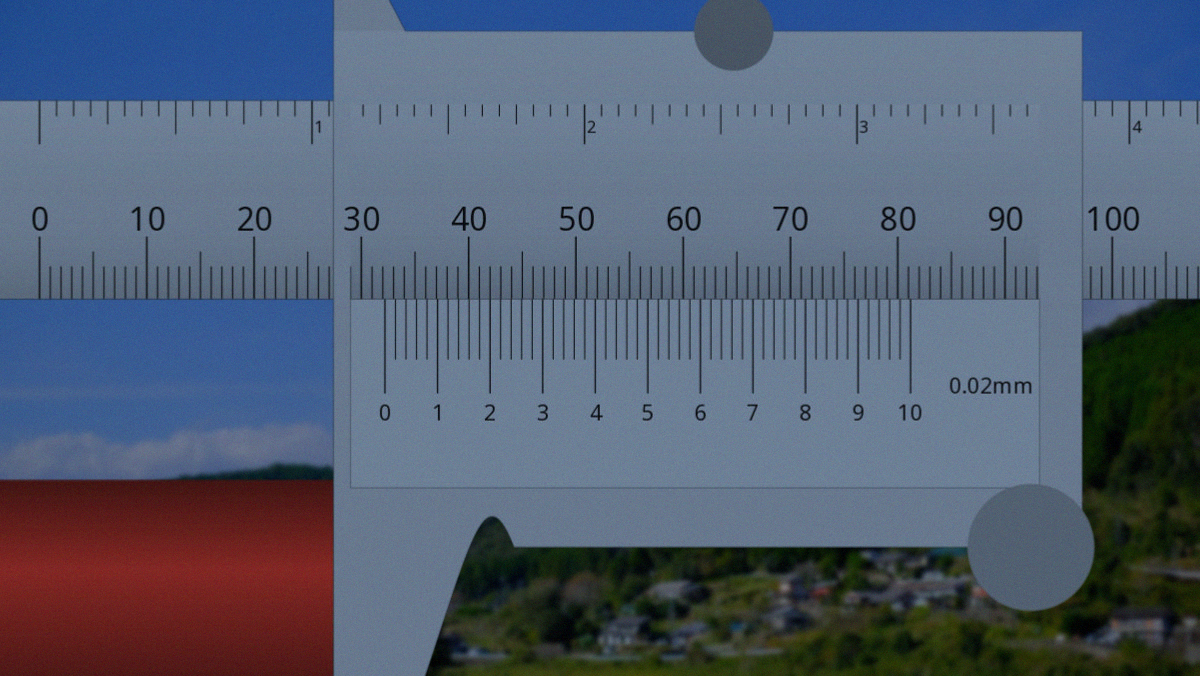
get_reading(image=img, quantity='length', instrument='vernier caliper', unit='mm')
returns 32.2 mm
